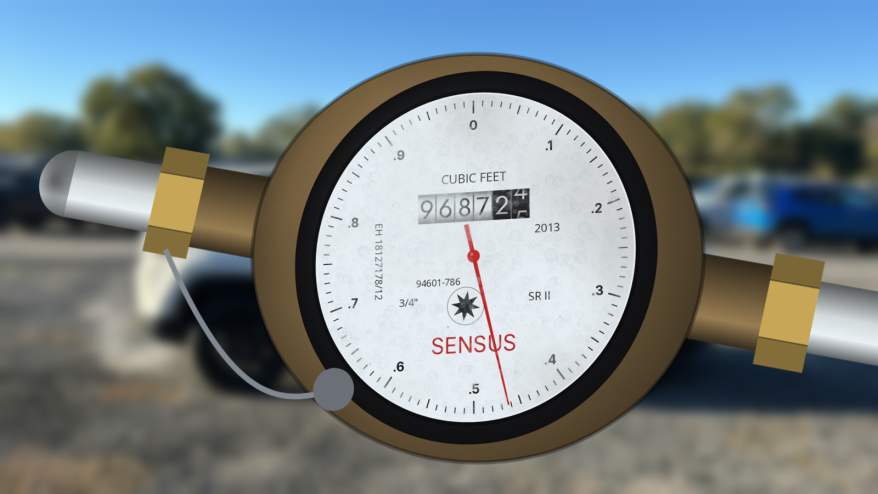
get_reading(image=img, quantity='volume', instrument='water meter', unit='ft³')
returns 968724.46 ft³
